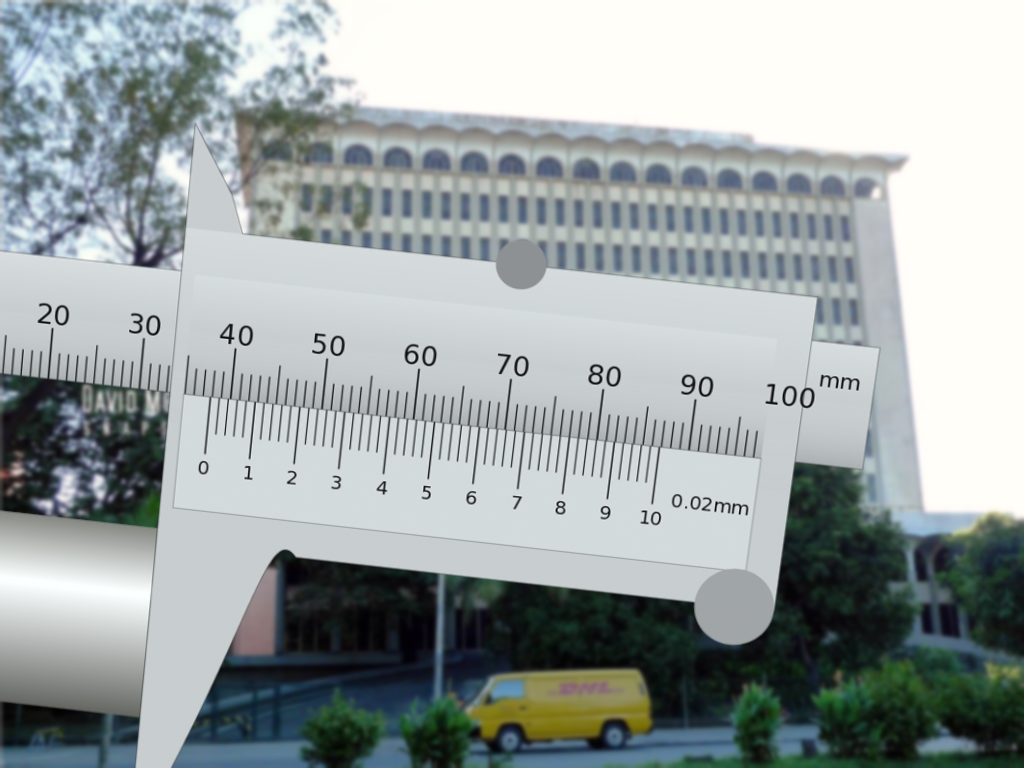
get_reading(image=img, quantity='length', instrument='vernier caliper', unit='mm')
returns 37.8 mm
